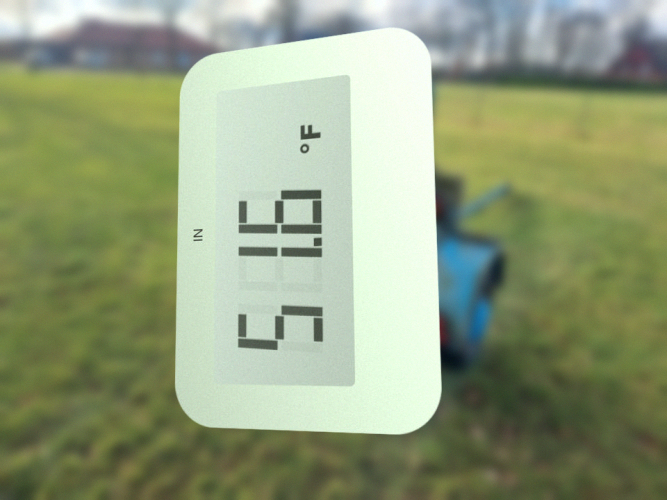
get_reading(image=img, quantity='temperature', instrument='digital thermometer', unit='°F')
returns 51.6 °F
